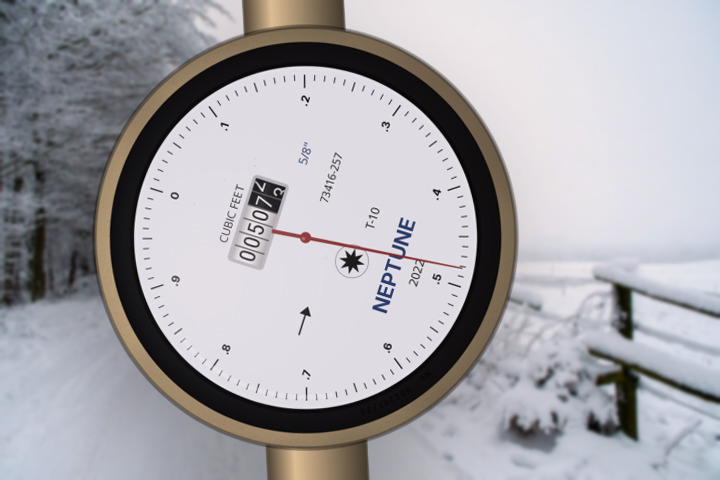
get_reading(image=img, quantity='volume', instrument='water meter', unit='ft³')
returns 5072.48 ft³
